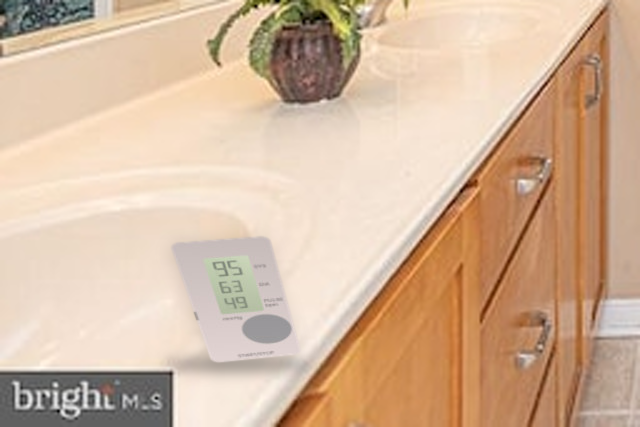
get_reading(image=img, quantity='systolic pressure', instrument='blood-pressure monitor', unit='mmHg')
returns 95 mmHg
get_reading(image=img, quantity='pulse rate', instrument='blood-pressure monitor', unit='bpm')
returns 49 bpm
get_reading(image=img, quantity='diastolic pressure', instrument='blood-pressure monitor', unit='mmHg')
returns 63 mmHg
